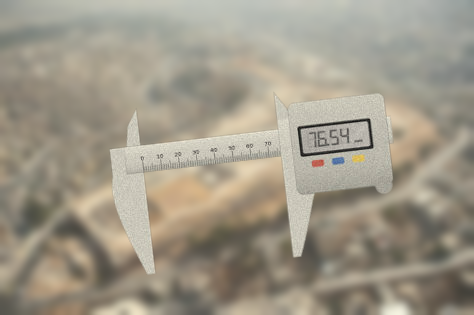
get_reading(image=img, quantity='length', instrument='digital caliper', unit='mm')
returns 76.54 mm
